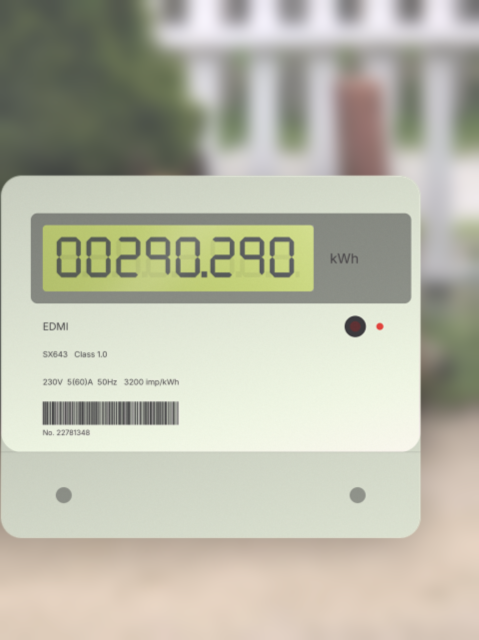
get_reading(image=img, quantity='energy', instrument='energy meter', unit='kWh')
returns 290.290 kWh
